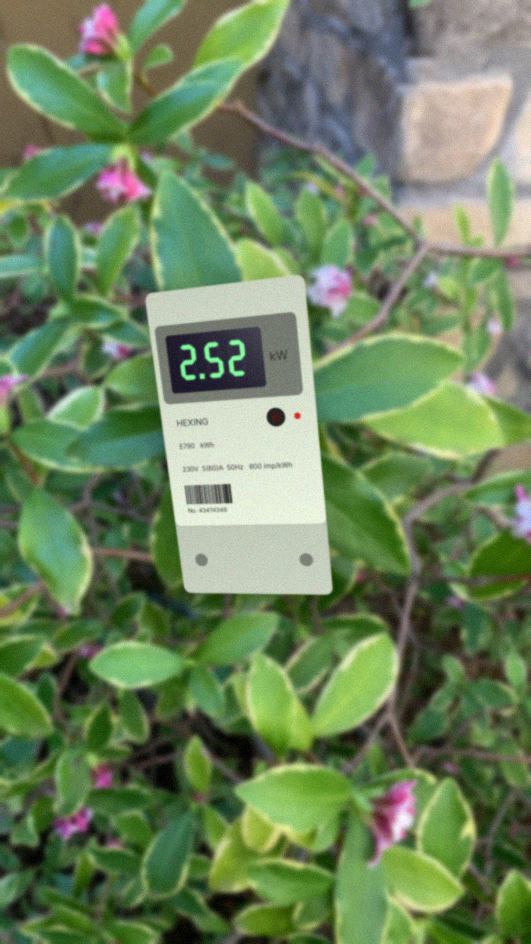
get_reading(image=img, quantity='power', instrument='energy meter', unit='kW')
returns 2.52 kW
